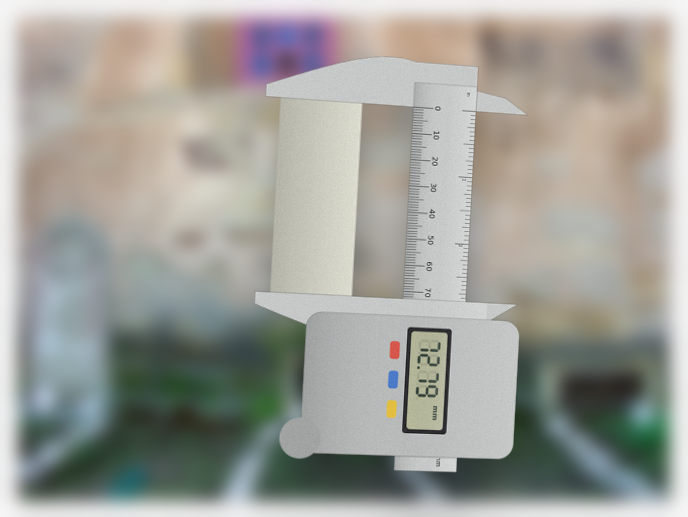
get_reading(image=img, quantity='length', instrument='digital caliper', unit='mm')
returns 72.79 mm
